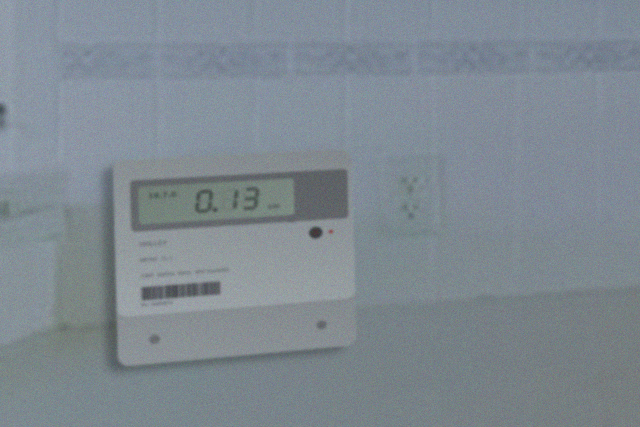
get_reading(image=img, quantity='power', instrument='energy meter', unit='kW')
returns 0.13 kW
